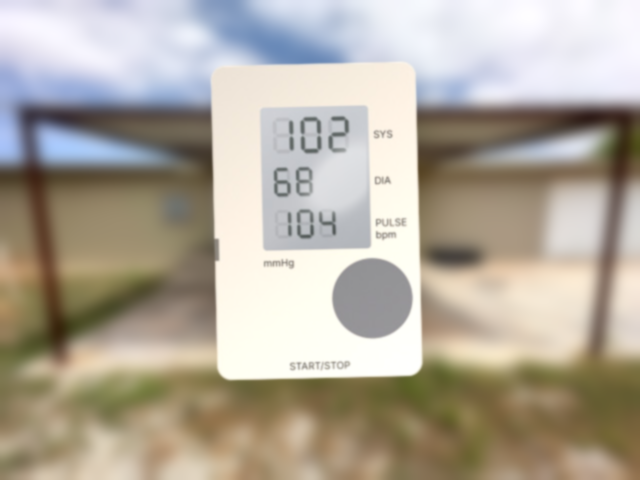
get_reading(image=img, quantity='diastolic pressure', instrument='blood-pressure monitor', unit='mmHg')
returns 68 mmHg
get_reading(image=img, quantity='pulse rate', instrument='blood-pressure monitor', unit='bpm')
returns 104 bpm
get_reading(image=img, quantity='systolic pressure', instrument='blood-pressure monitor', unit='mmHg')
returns 102 mmHg
